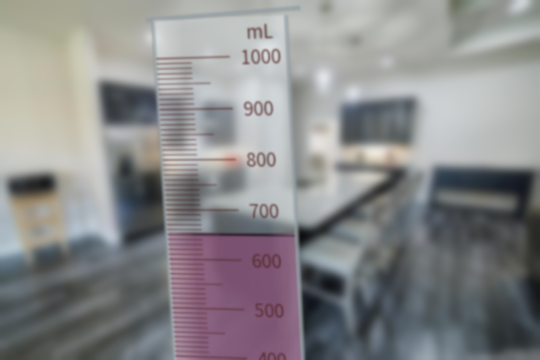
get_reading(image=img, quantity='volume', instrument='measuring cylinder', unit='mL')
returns 650 mL
